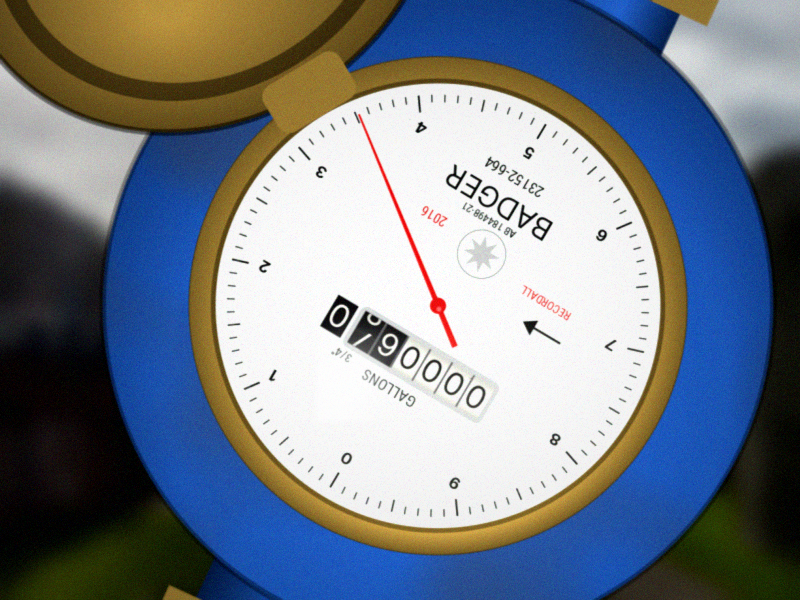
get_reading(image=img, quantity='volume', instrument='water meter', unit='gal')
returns 673.5 gal
